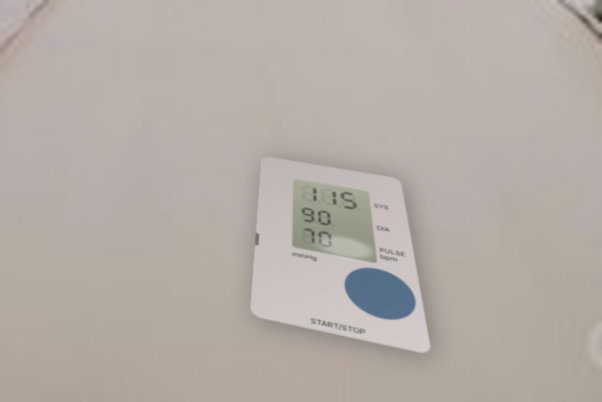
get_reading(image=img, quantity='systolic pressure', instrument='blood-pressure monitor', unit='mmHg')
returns 115 mmHg
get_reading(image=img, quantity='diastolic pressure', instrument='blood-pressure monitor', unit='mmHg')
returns 90 mmHg
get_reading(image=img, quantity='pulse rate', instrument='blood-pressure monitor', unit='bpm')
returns 70 bpm
